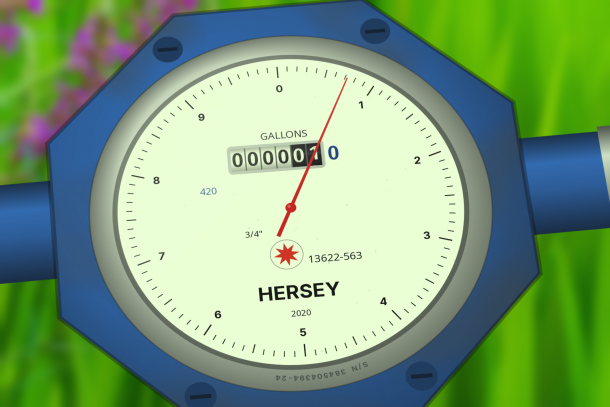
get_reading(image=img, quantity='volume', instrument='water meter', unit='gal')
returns 10.7 gal
